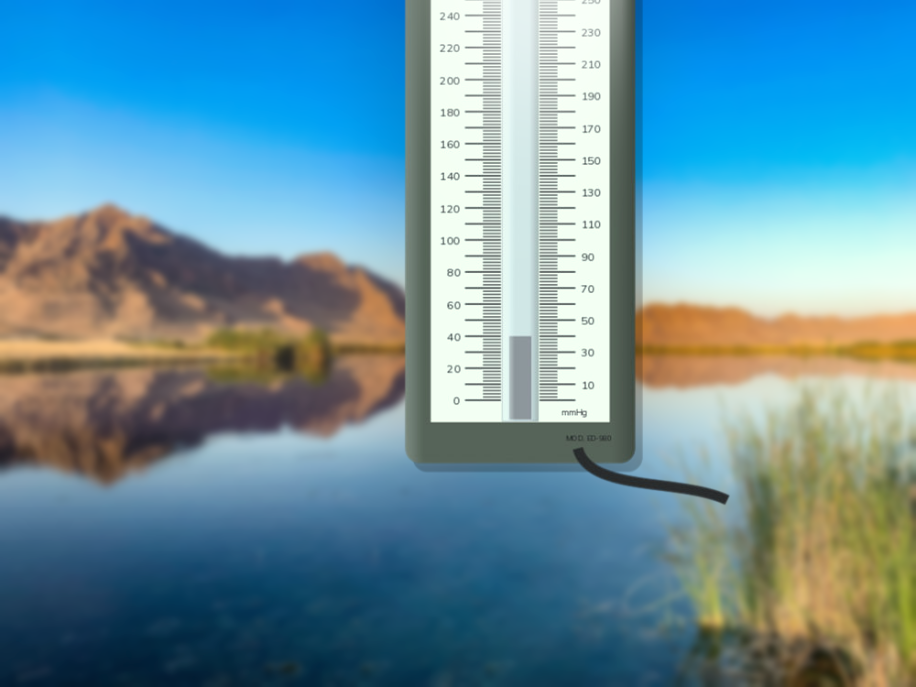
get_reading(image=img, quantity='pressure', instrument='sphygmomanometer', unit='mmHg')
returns 40 mmHg
